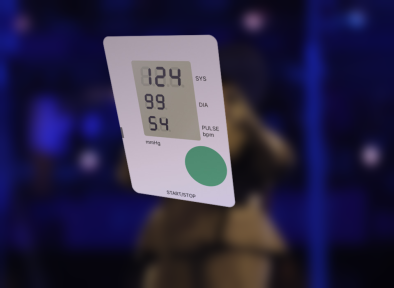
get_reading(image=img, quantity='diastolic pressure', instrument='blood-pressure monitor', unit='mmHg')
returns 99 mmHg
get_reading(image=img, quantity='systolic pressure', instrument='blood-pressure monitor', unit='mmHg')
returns 124 mmHg
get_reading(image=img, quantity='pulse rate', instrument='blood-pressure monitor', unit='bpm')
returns 54 bpm
